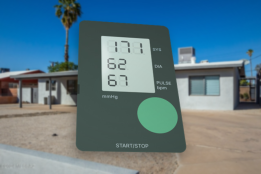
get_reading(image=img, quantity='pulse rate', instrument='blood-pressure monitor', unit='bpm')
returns 67 bpm
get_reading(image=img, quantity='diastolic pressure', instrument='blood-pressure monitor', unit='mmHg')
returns 62 mmHg
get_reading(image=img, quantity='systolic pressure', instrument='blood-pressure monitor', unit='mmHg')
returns 171 mmHg
